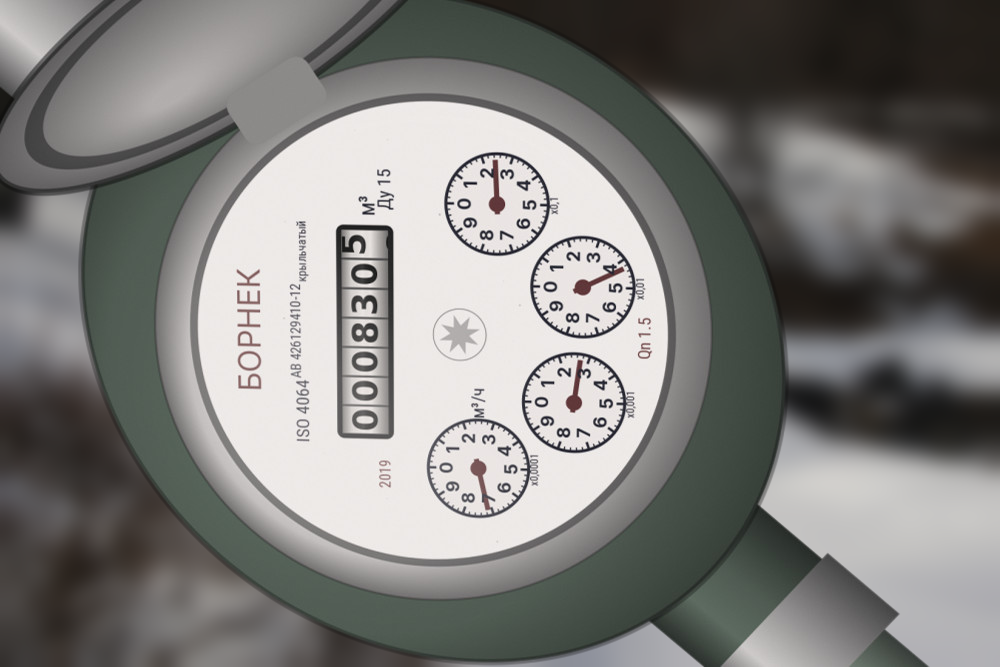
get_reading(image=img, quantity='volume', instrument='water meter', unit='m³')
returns 8305.2427 m³
